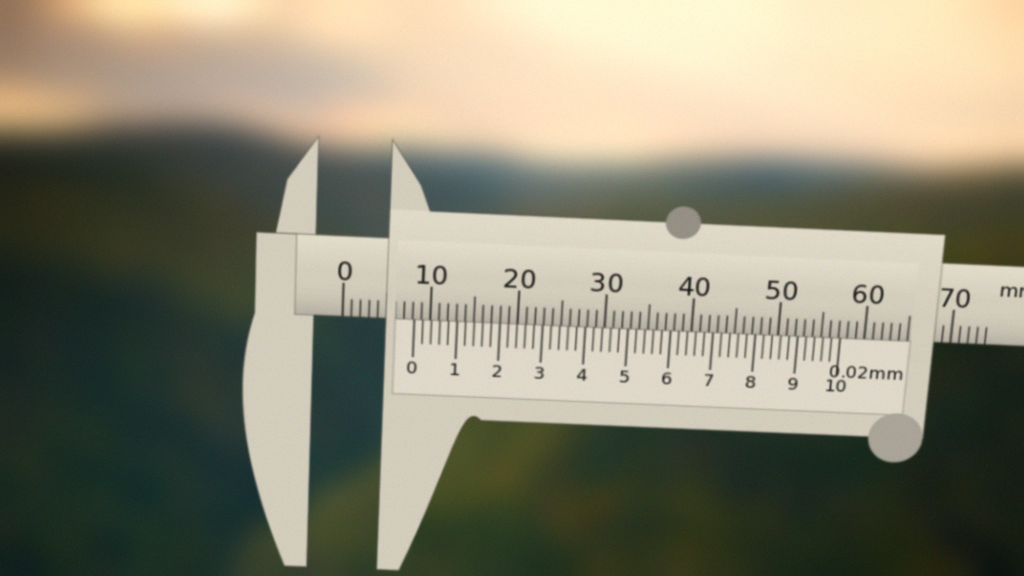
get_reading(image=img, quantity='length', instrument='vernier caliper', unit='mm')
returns 8.2 mm
